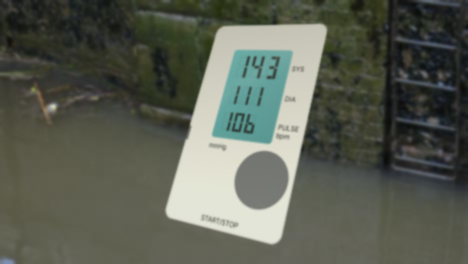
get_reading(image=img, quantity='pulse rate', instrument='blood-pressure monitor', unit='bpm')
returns 106 bpm
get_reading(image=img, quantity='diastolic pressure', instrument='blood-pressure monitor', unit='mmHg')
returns 111 mmHg
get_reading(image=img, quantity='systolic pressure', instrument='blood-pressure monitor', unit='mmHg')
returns 143 mmHg
